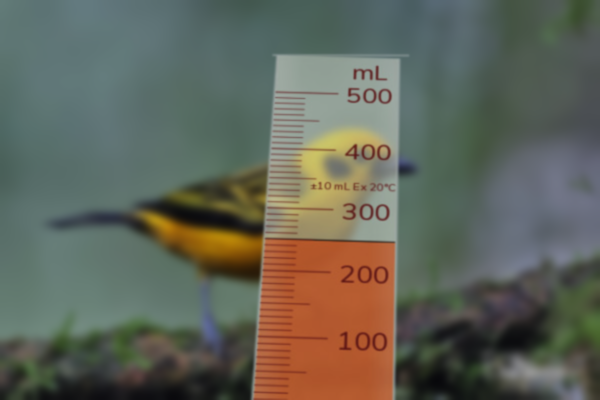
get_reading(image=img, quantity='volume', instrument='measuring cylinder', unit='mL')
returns 250 mL
